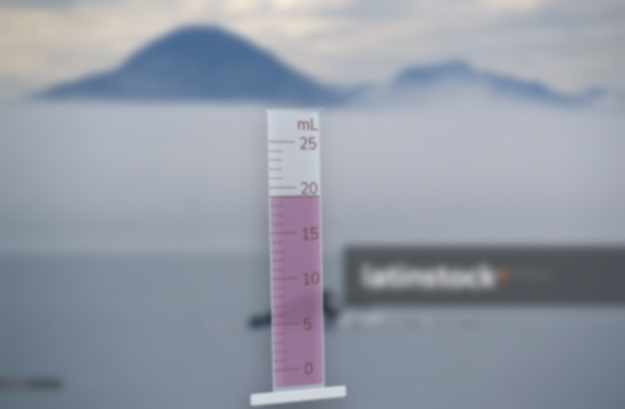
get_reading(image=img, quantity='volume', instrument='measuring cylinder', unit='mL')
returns 19 mL
